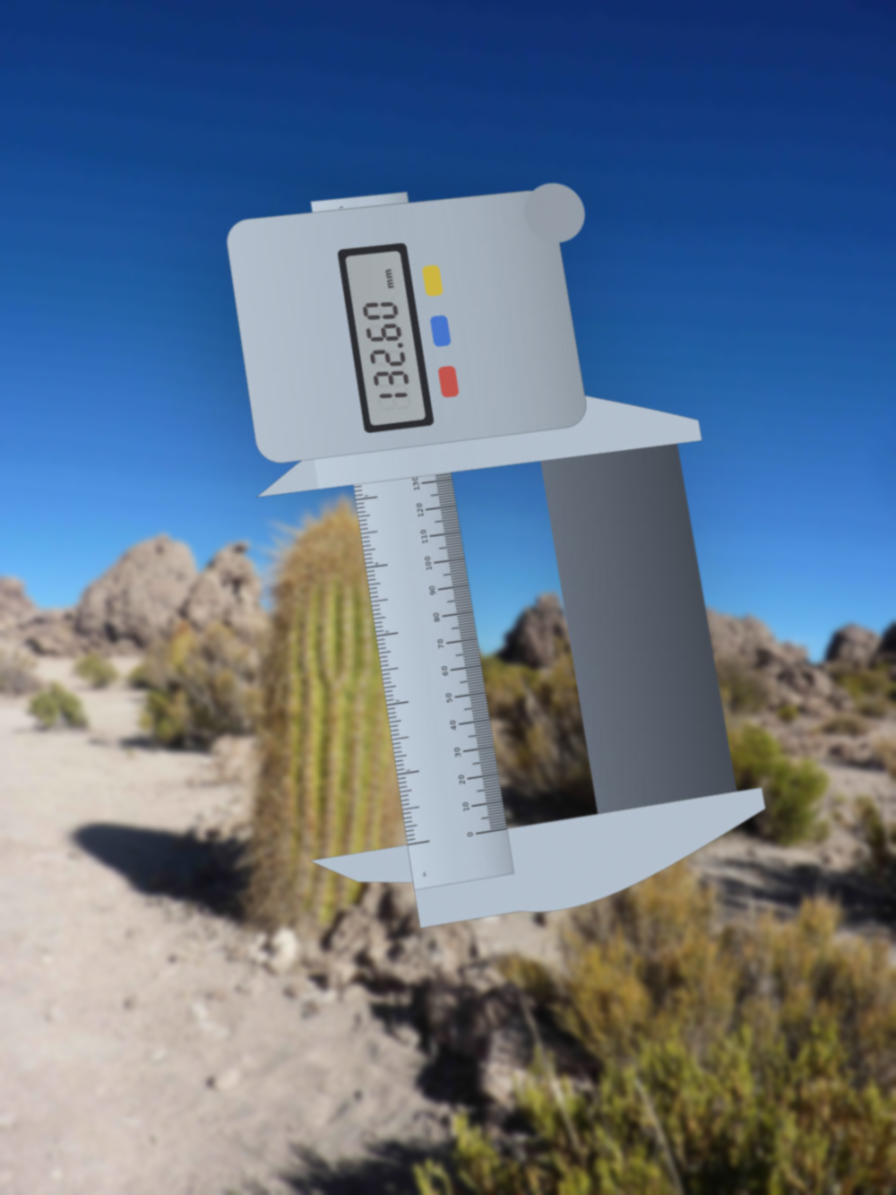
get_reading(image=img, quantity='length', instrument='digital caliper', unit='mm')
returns 132.60 mm
